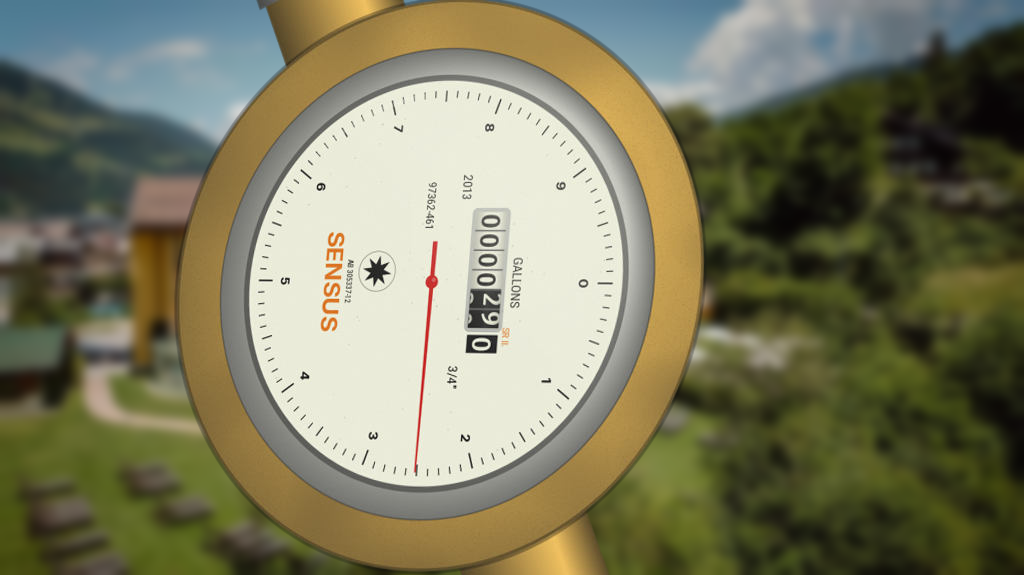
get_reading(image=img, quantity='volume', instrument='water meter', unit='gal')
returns 292.5 gal
